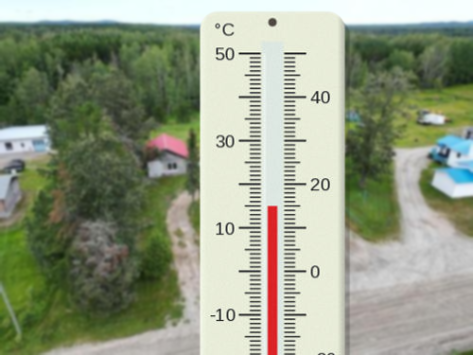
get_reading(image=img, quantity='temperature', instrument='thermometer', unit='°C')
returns 15 °C
